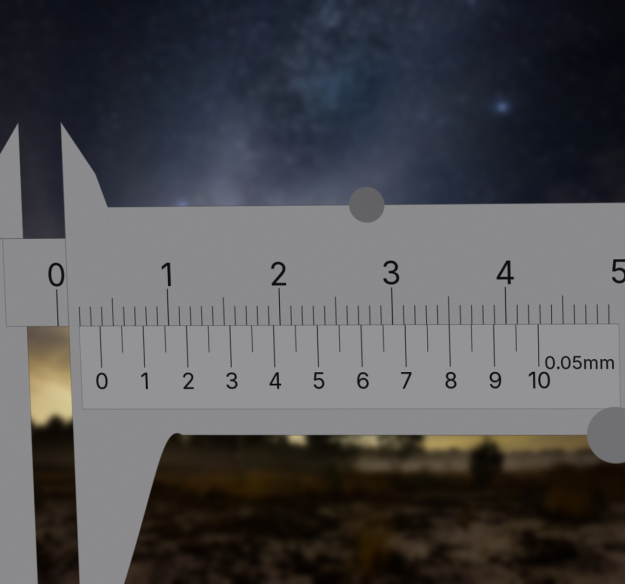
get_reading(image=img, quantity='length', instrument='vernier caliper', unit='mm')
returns 3.8 mm
